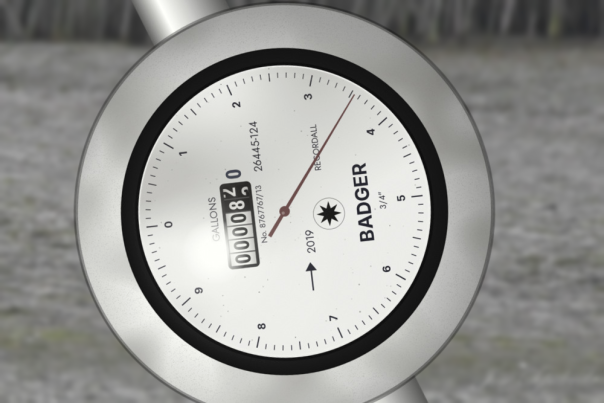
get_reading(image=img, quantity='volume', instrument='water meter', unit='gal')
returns 823.5 gal
